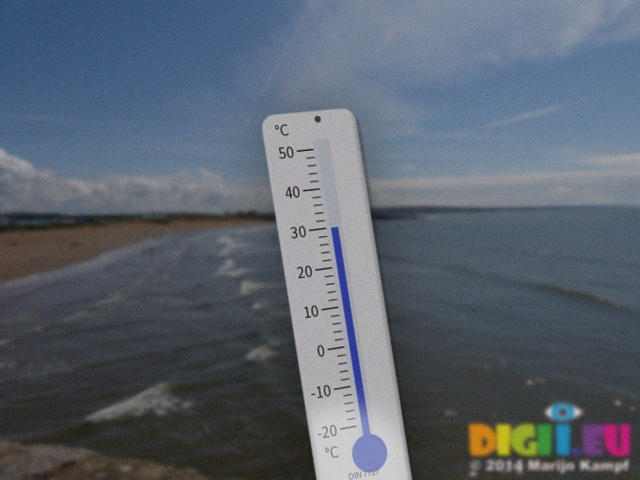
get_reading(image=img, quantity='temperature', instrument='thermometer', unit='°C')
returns 30 °C
